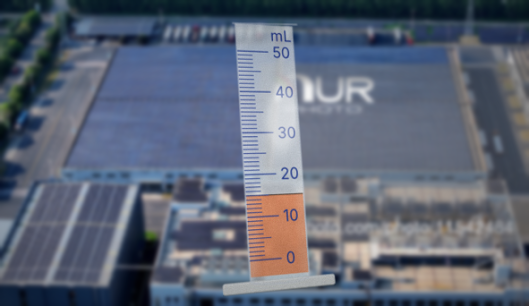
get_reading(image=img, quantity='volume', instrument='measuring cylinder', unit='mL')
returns 15 mL
